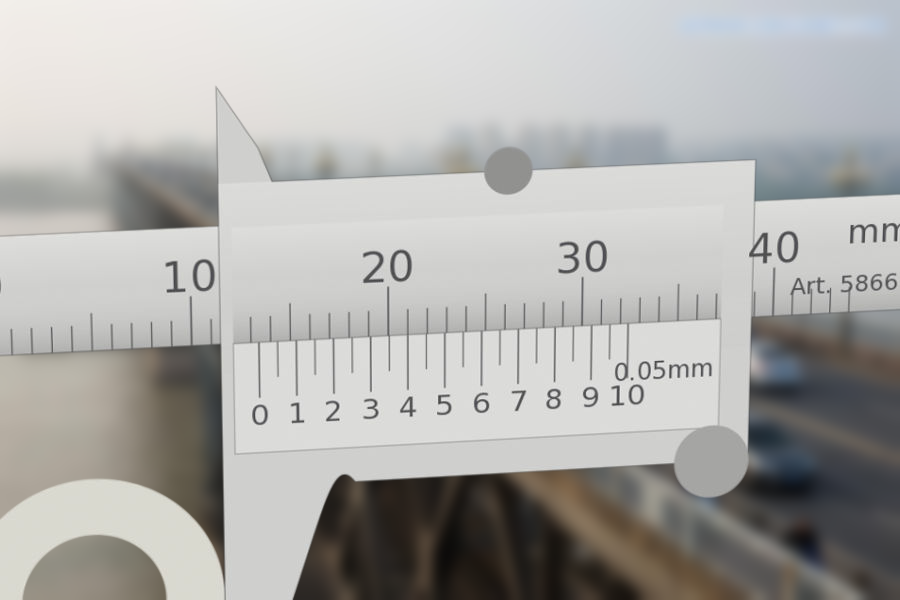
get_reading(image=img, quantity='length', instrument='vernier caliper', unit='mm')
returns 13.4 mm
